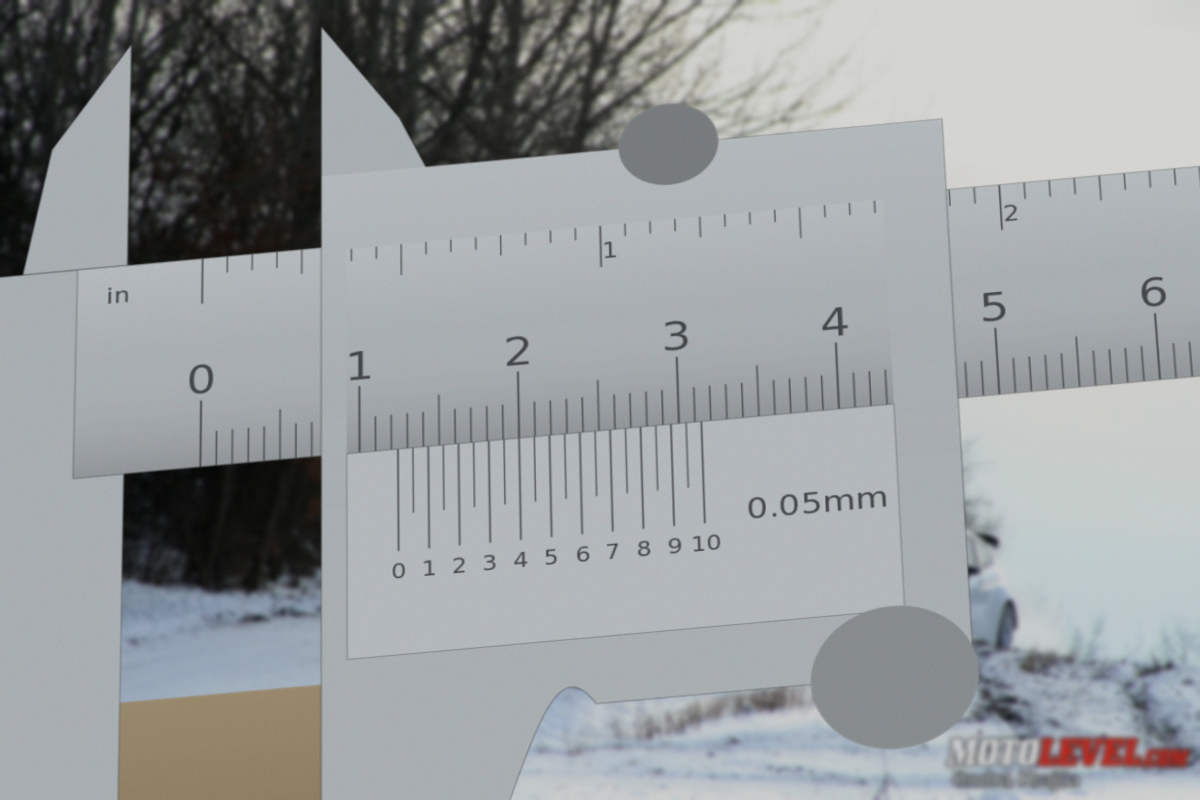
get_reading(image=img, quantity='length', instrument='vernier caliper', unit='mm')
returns 12.4 mm
